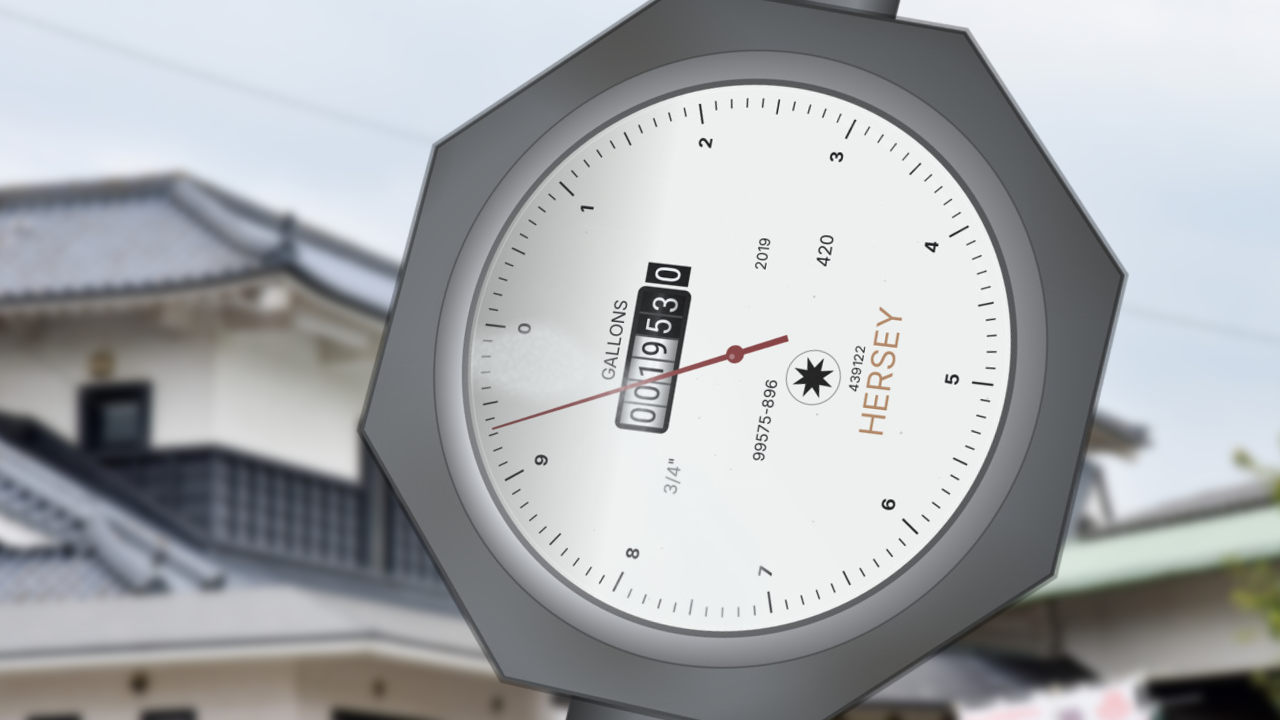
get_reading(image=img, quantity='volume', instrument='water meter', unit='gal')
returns 19529.3 gal
